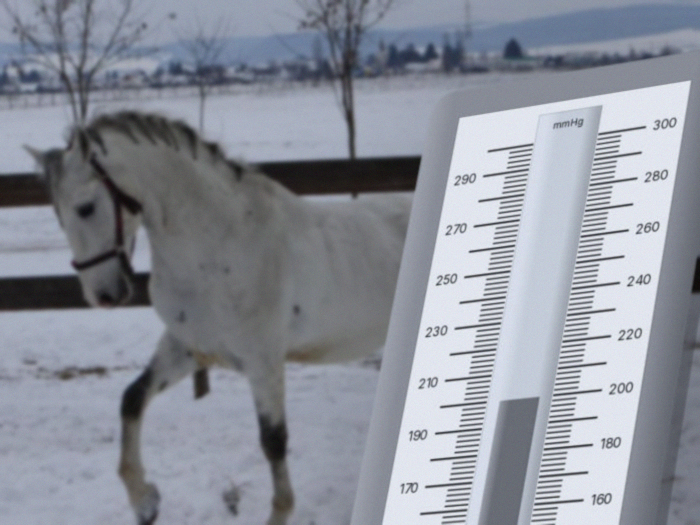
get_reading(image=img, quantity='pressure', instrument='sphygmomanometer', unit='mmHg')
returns 200 mmHg
